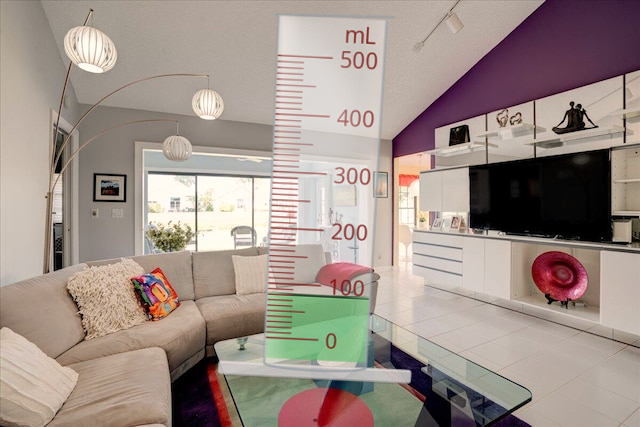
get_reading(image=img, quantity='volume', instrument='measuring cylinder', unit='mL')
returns 80 mL
